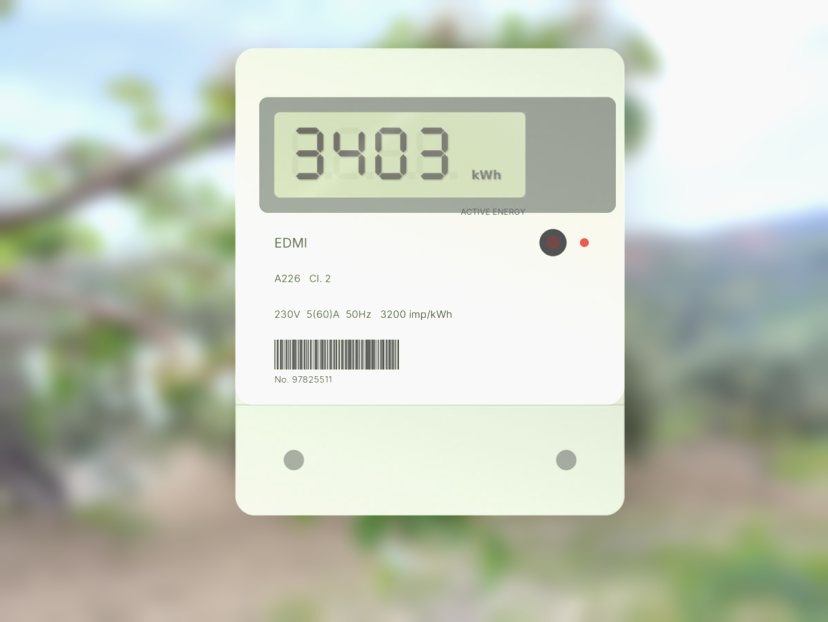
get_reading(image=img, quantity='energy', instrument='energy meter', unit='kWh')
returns 3403 kWh
